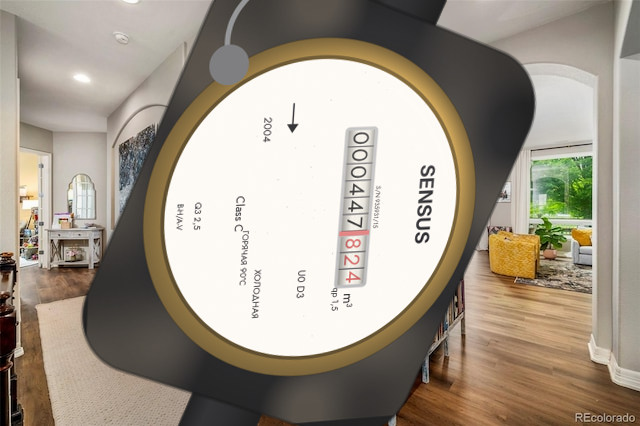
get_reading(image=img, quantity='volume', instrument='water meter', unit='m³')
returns 447.824 m³
